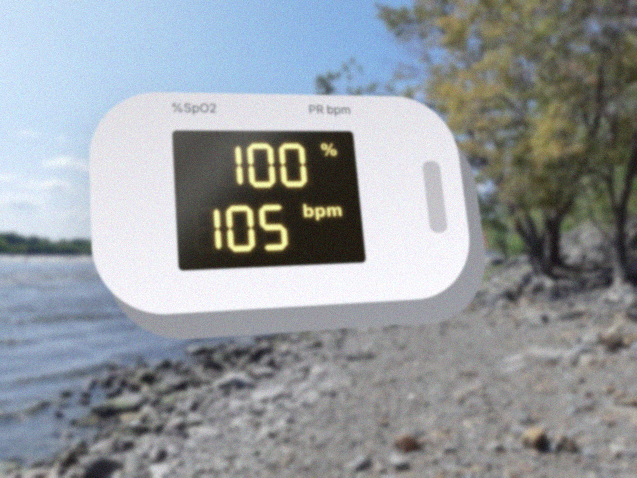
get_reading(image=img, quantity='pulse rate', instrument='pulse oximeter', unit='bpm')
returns 105 bpm
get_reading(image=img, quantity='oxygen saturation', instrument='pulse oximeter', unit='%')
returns 100 %
